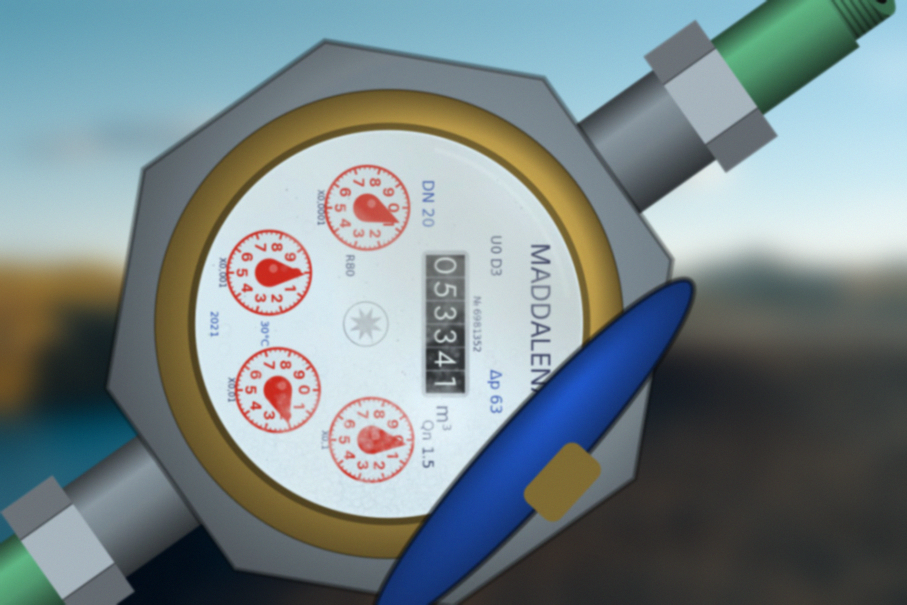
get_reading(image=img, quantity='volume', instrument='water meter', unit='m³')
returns 53341.0200 m³
